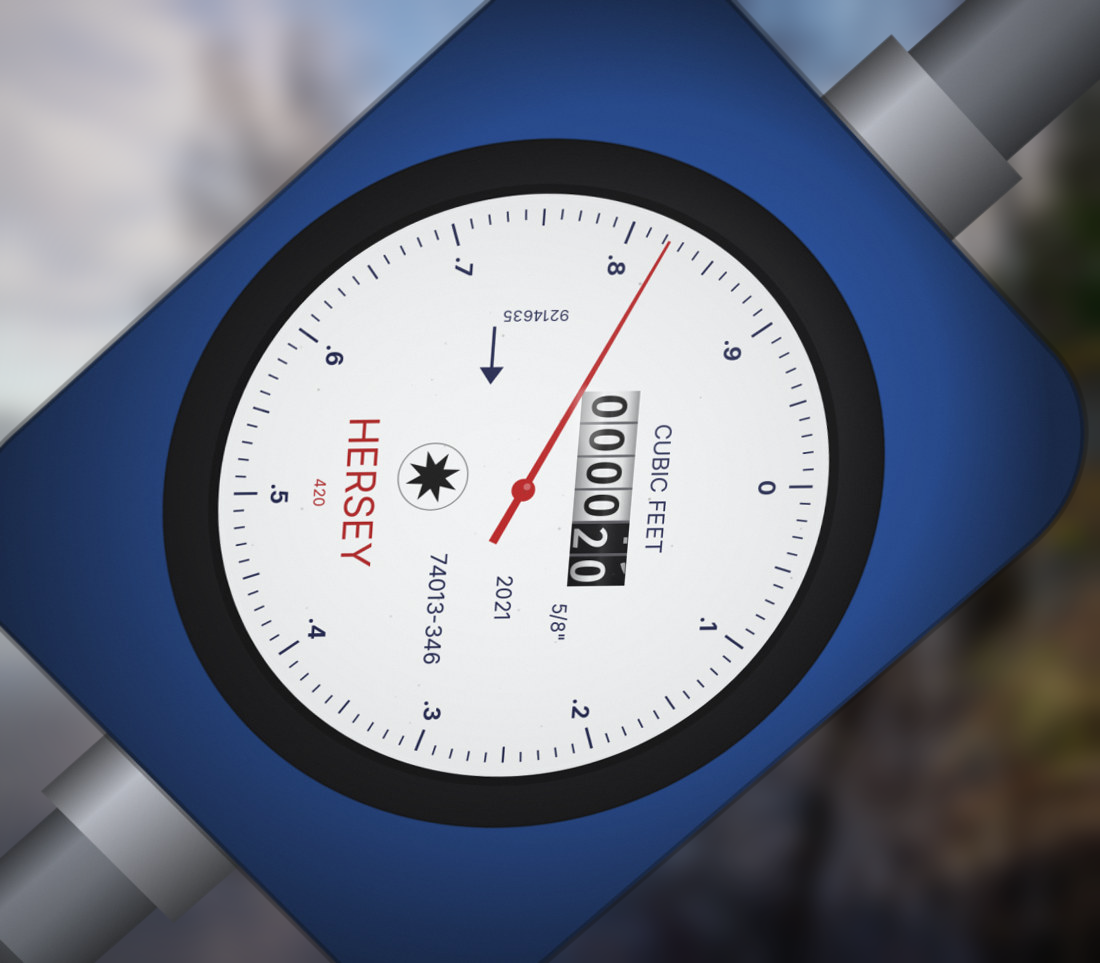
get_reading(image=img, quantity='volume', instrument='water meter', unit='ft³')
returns 19.82 ft³
